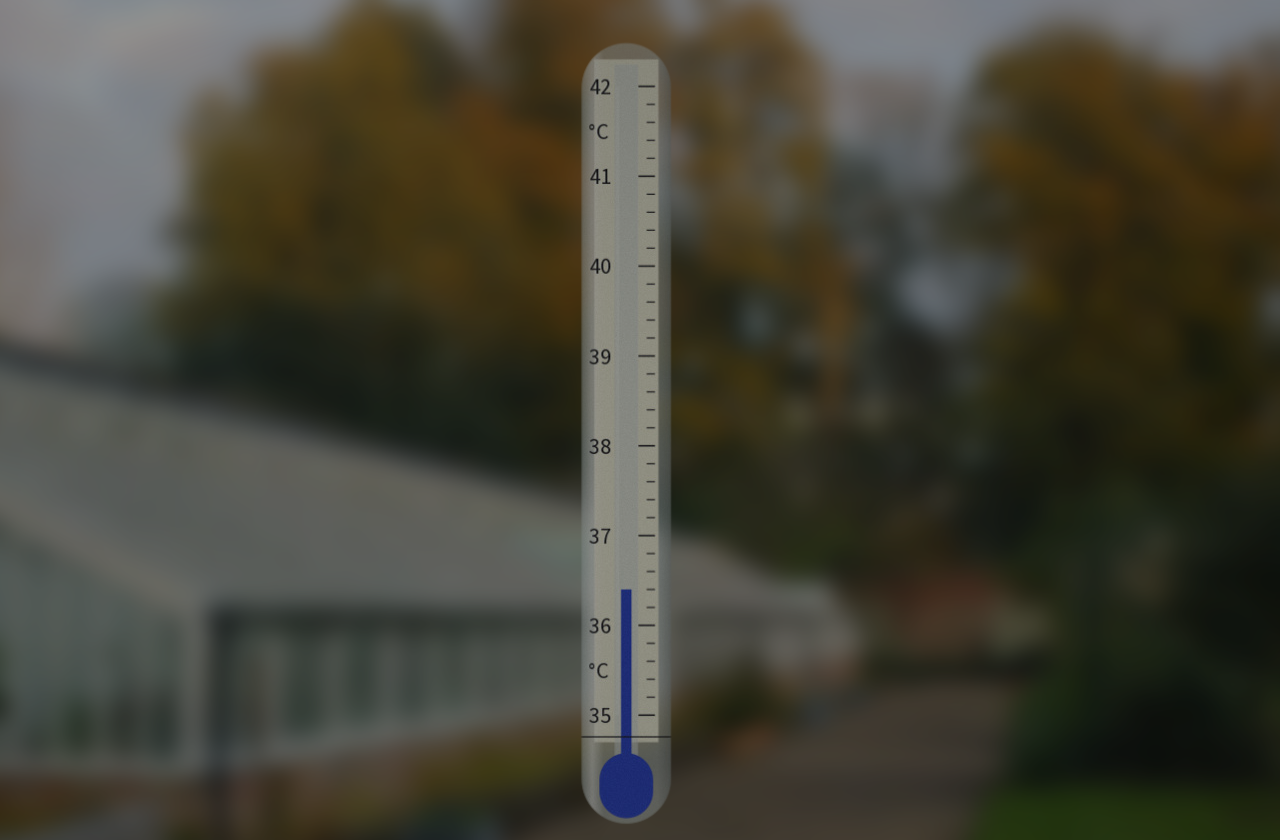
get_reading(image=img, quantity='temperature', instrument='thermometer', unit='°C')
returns 36.4 °C
